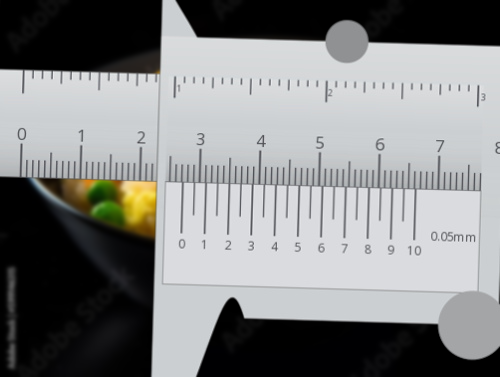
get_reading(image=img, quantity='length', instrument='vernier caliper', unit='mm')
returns 27.2 mm
